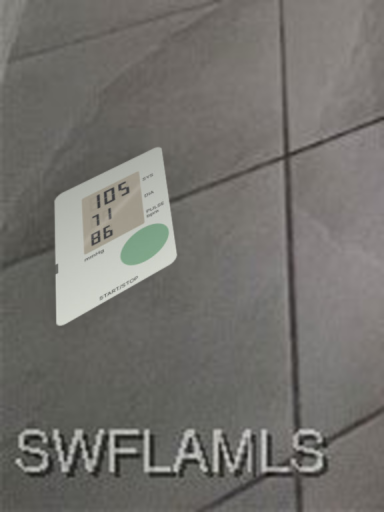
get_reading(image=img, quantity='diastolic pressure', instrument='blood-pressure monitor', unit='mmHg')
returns 71 mmHg
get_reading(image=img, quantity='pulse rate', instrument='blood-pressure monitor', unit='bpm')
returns 86 bpm
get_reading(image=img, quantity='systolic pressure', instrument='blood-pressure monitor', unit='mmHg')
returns 105 mmHg
